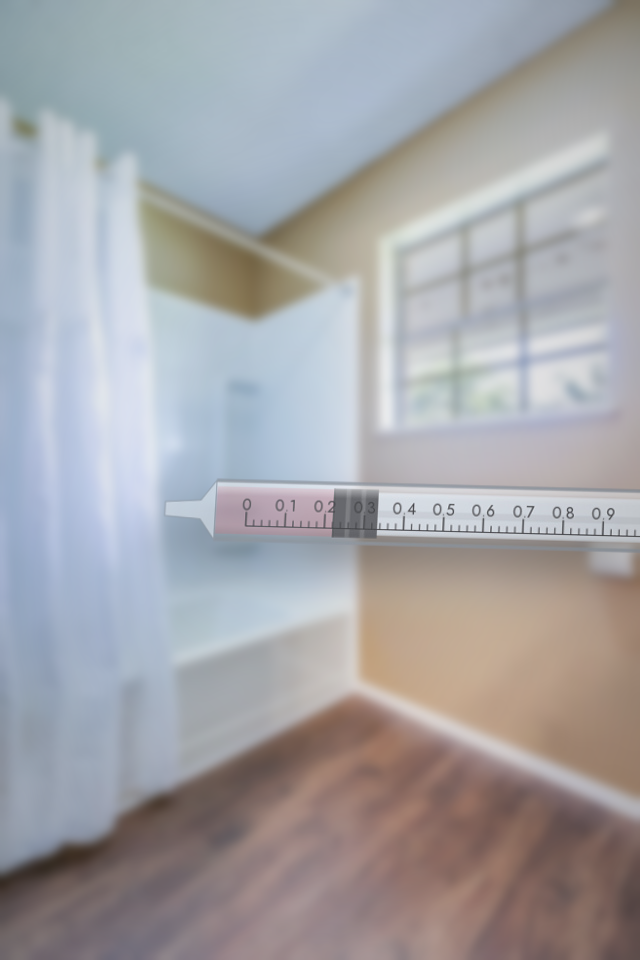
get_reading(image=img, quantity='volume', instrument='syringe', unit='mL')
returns 0.22 mL
